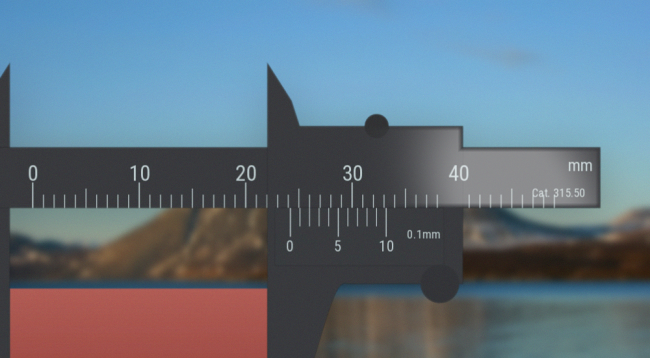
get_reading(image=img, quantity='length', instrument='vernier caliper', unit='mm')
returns 24.2 mm
